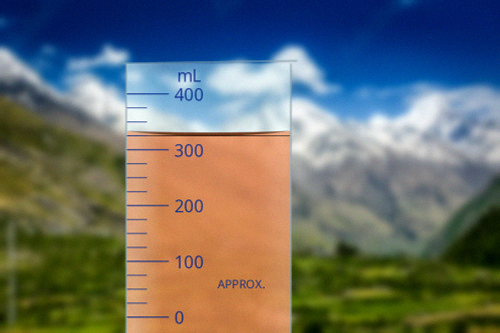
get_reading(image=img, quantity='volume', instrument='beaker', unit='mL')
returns 325 mL
